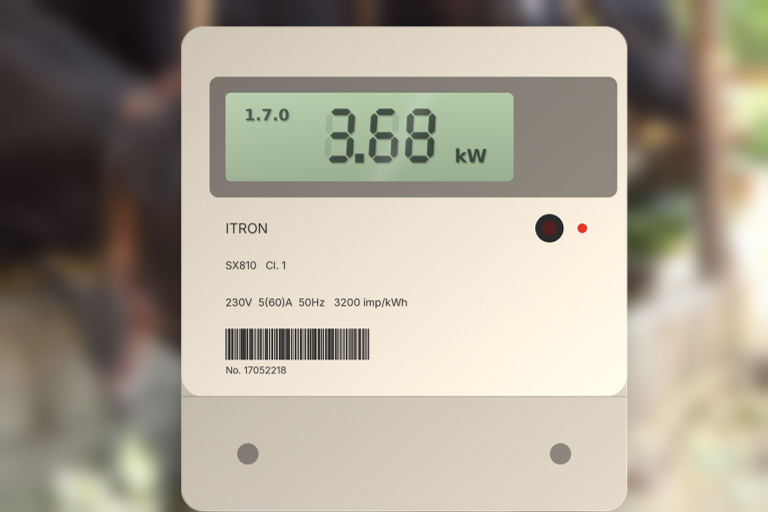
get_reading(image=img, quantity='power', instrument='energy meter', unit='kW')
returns 3.68 kW
